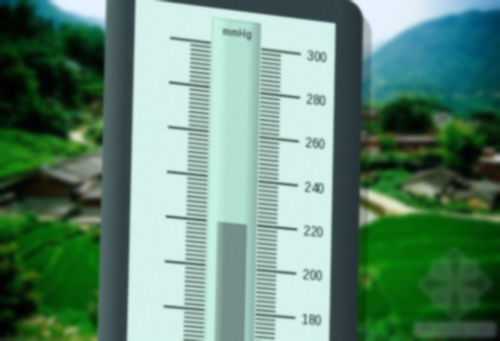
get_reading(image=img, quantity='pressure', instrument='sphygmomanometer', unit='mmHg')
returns 220 mmHg
